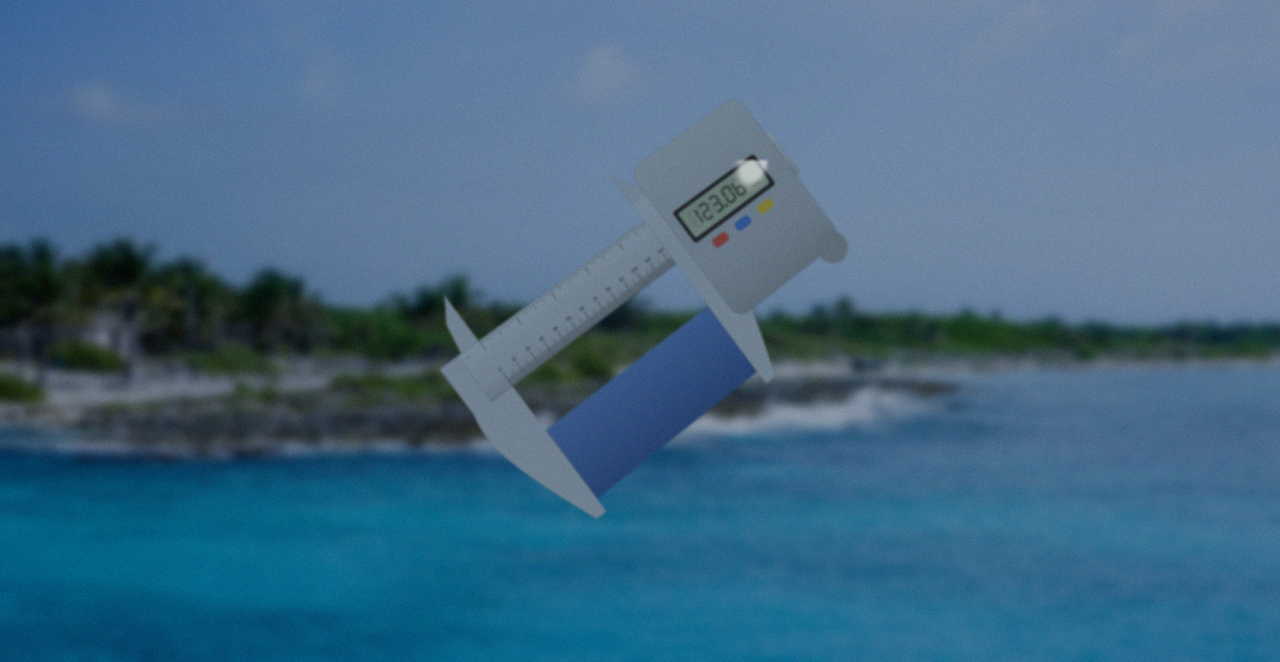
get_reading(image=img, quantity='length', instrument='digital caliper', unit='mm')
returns 123.06 mm
